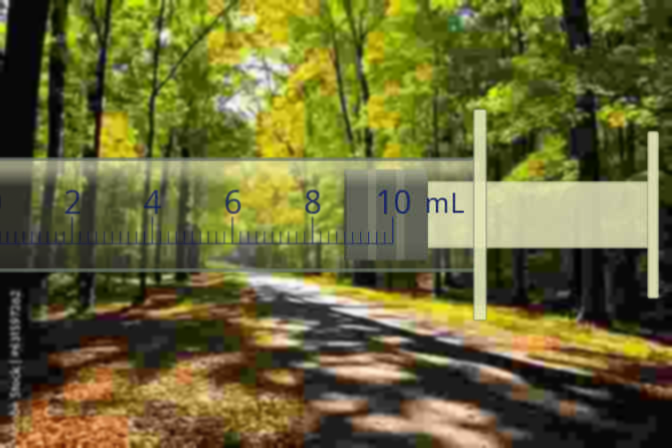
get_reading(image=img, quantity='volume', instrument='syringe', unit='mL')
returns 8.8 mL
